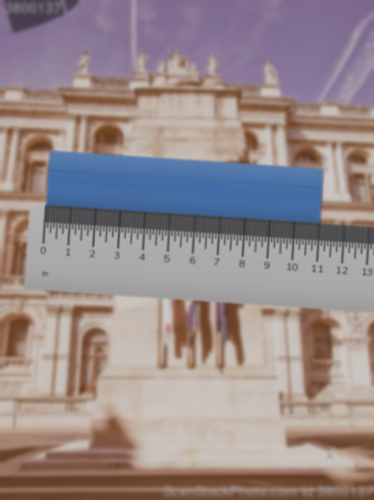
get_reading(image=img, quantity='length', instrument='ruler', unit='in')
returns 11 in
